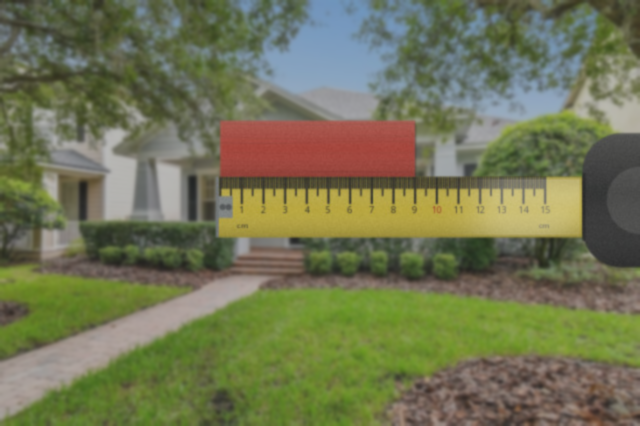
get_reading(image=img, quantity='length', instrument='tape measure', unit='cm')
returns 9 cm
